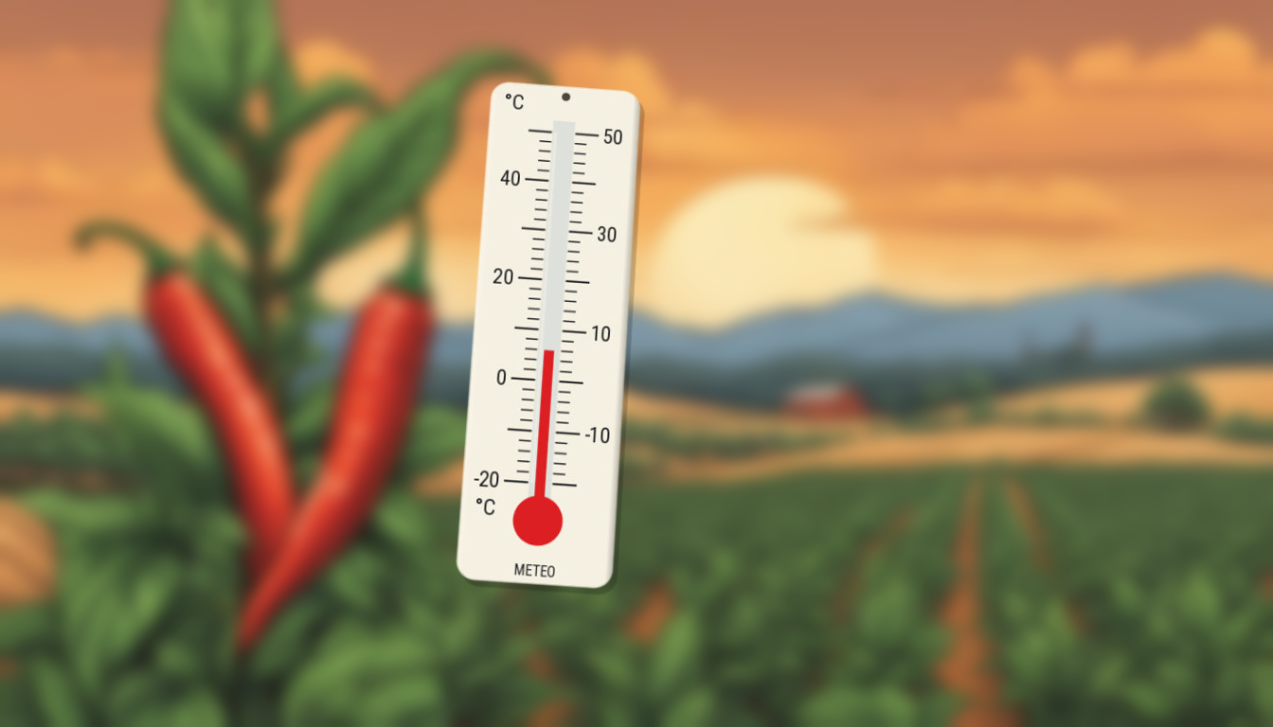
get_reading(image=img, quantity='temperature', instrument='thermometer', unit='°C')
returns 6 °C
